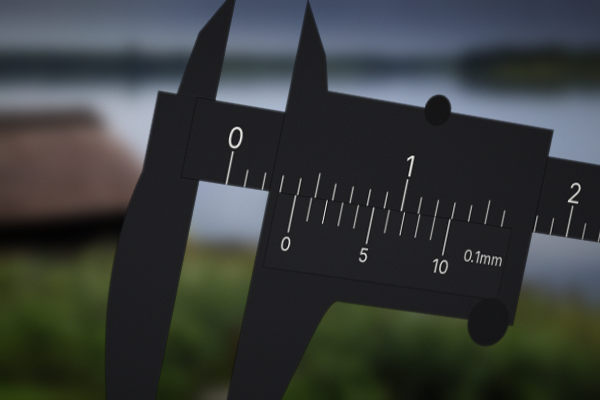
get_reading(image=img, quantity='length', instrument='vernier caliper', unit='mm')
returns 3.9 mm
